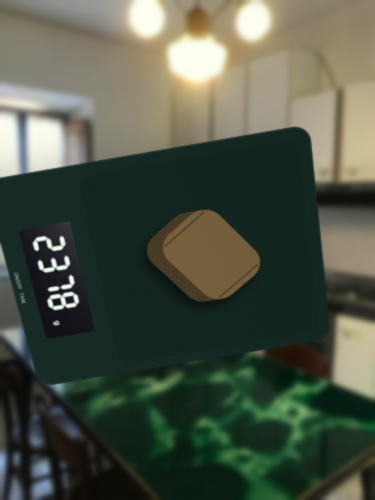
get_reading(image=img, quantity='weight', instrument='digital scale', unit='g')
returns 2378 g
